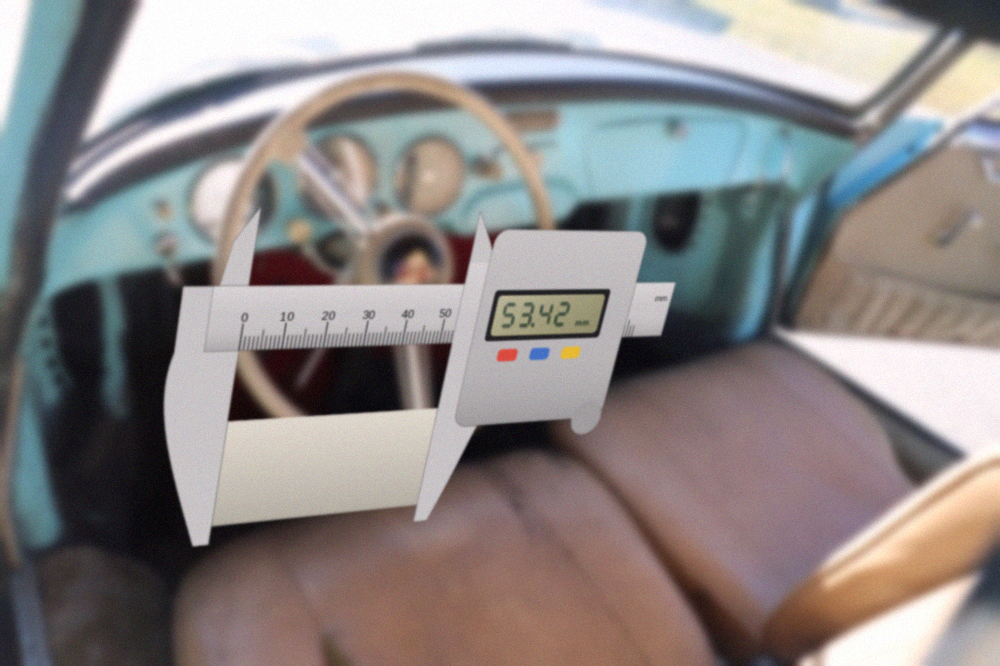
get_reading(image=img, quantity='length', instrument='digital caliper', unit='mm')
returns 53.42 mm
